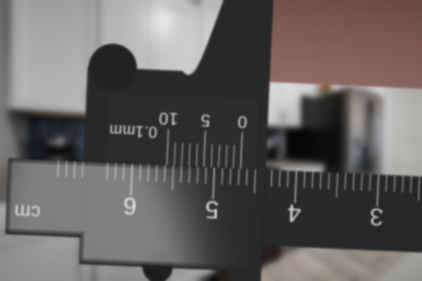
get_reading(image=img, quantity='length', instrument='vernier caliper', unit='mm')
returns 46.8 mm
